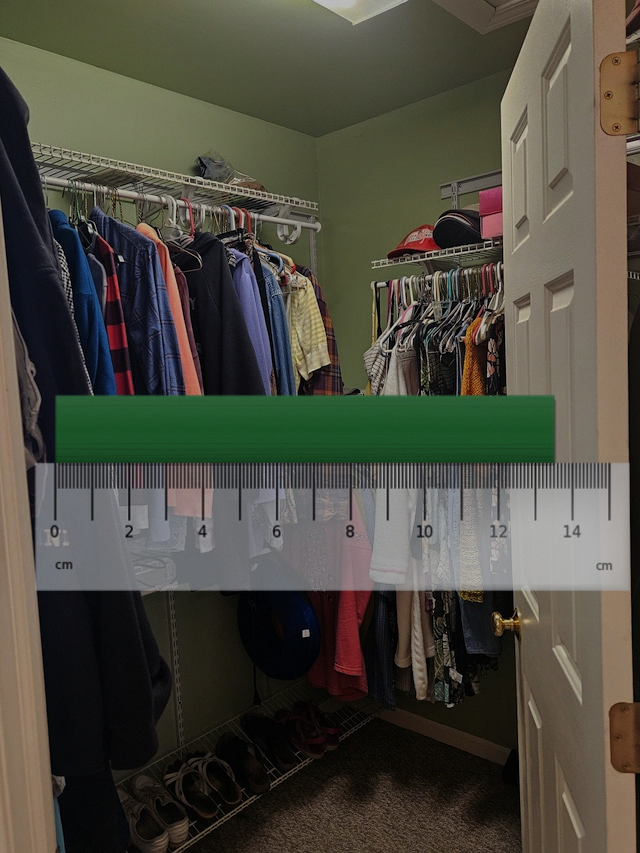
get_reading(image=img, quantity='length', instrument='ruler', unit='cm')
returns 13.5 cm
